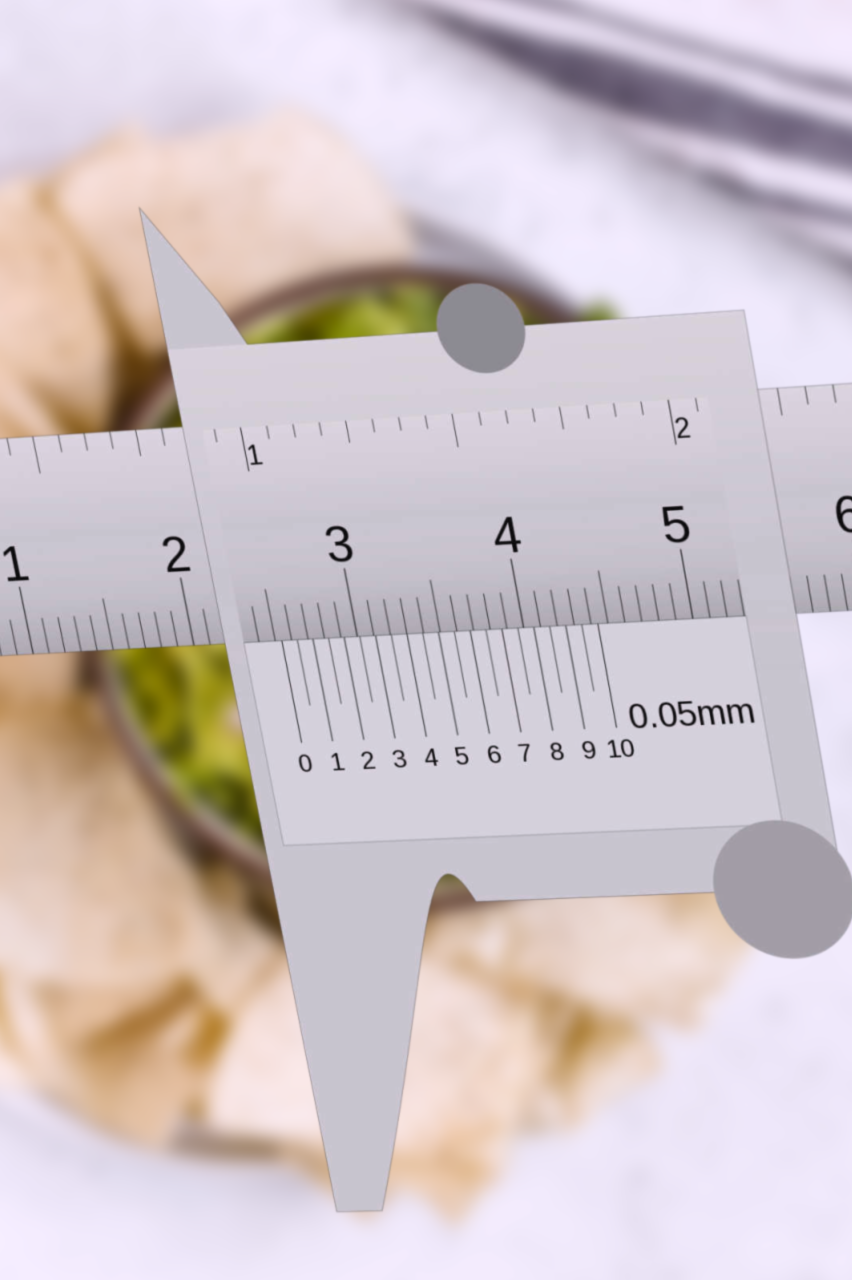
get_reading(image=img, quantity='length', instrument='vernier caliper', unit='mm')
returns 25.4 mm
